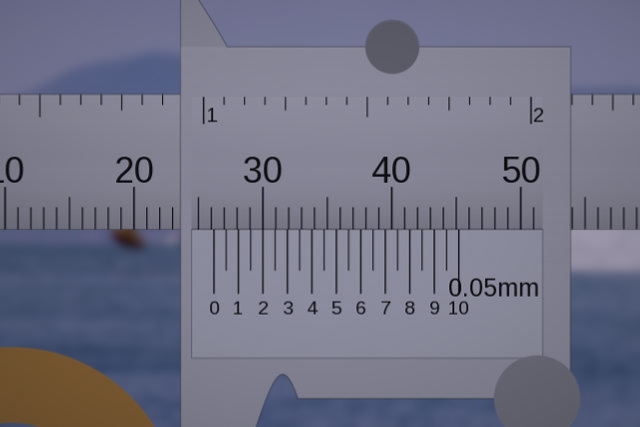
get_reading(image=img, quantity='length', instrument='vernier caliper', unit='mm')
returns 26.2 mm
